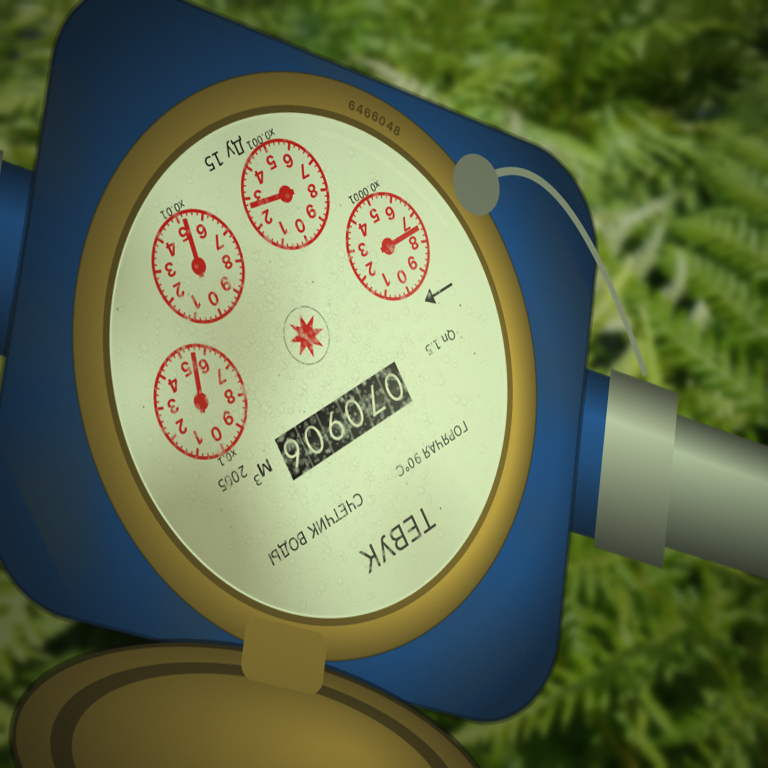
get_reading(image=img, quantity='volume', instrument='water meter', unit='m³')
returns 70906.5527 m³
